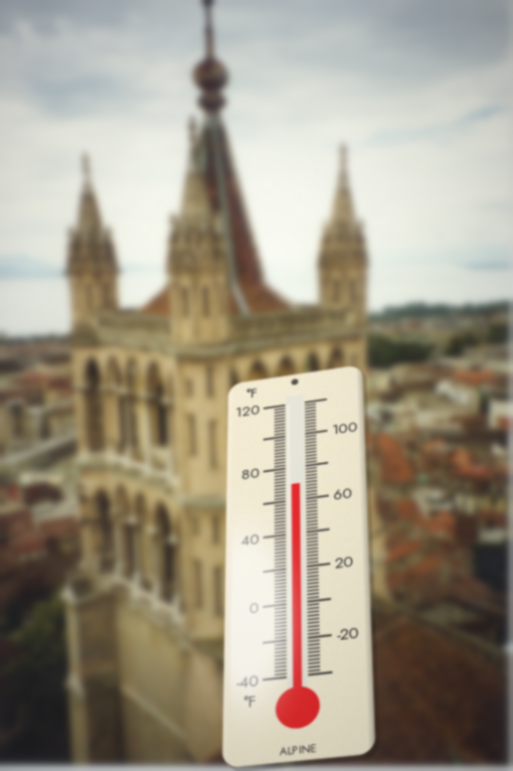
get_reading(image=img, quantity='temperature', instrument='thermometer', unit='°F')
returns 70 °F
